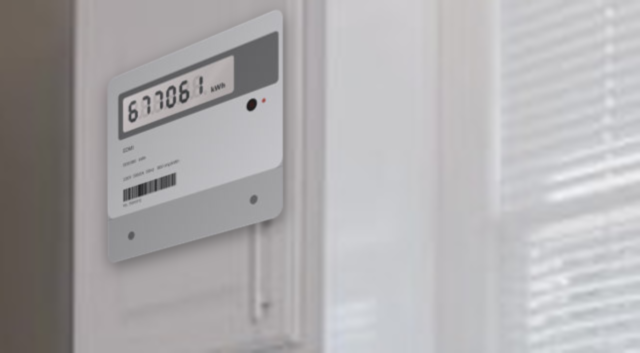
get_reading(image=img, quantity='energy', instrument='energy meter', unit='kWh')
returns 677061 kWh
